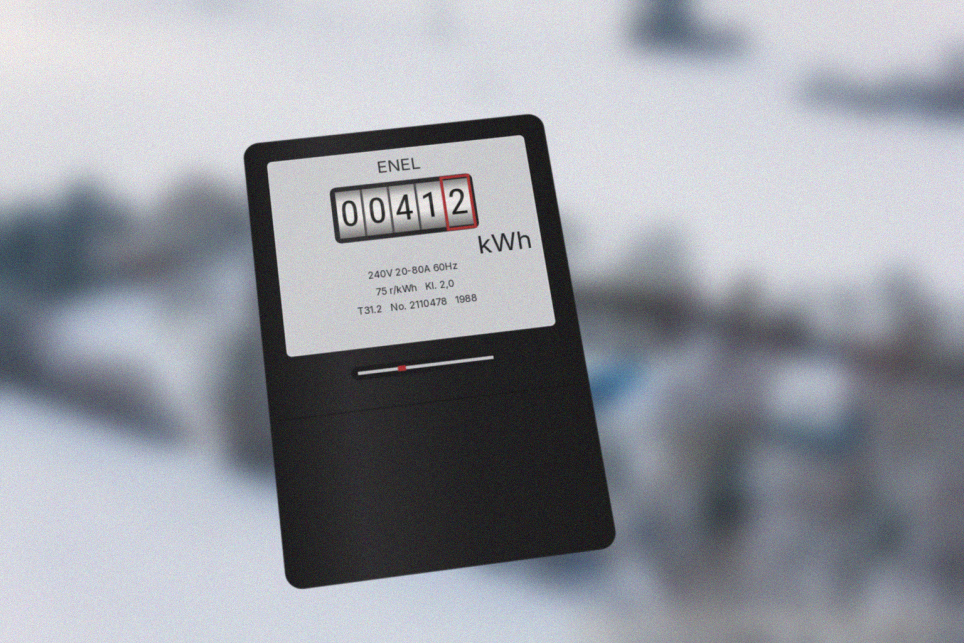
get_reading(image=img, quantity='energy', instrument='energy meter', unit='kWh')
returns 41.2 kWh
